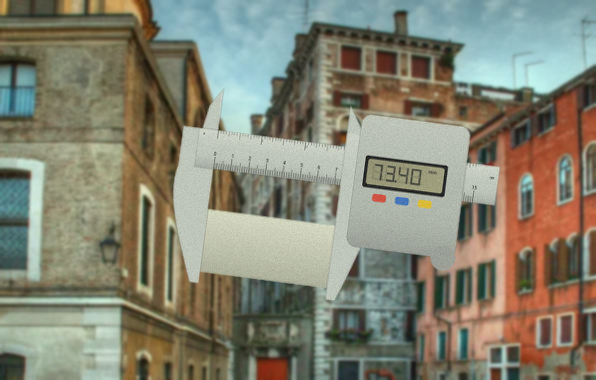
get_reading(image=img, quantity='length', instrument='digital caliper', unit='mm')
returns 73.40 mm
